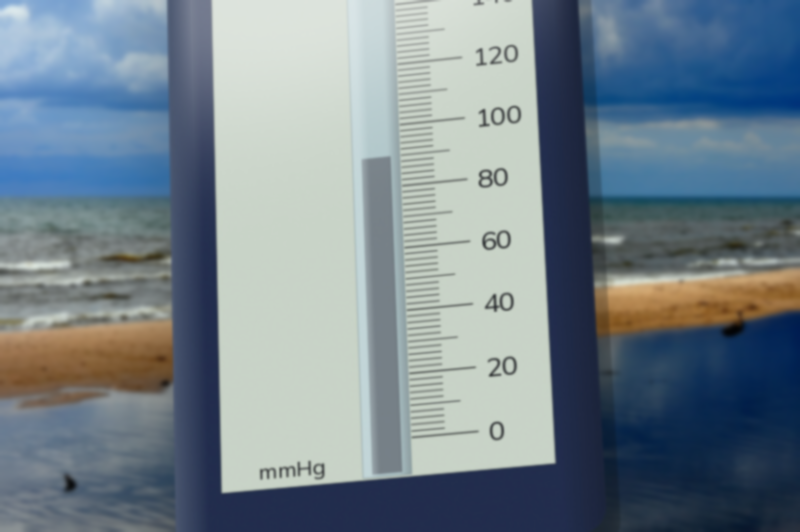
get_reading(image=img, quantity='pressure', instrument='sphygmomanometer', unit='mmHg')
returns 90 mmHg
